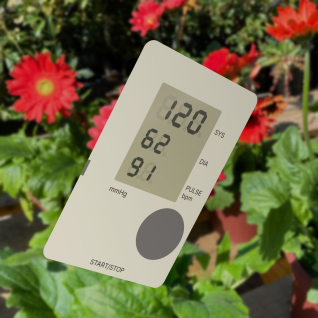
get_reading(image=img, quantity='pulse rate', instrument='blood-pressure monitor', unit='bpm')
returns 91 bpm
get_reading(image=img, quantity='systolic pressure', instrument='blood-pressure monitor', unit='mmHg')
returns 120 mmHg
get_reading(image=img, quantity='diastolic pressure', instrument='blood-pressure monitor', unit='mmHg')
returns 62 mmHg
